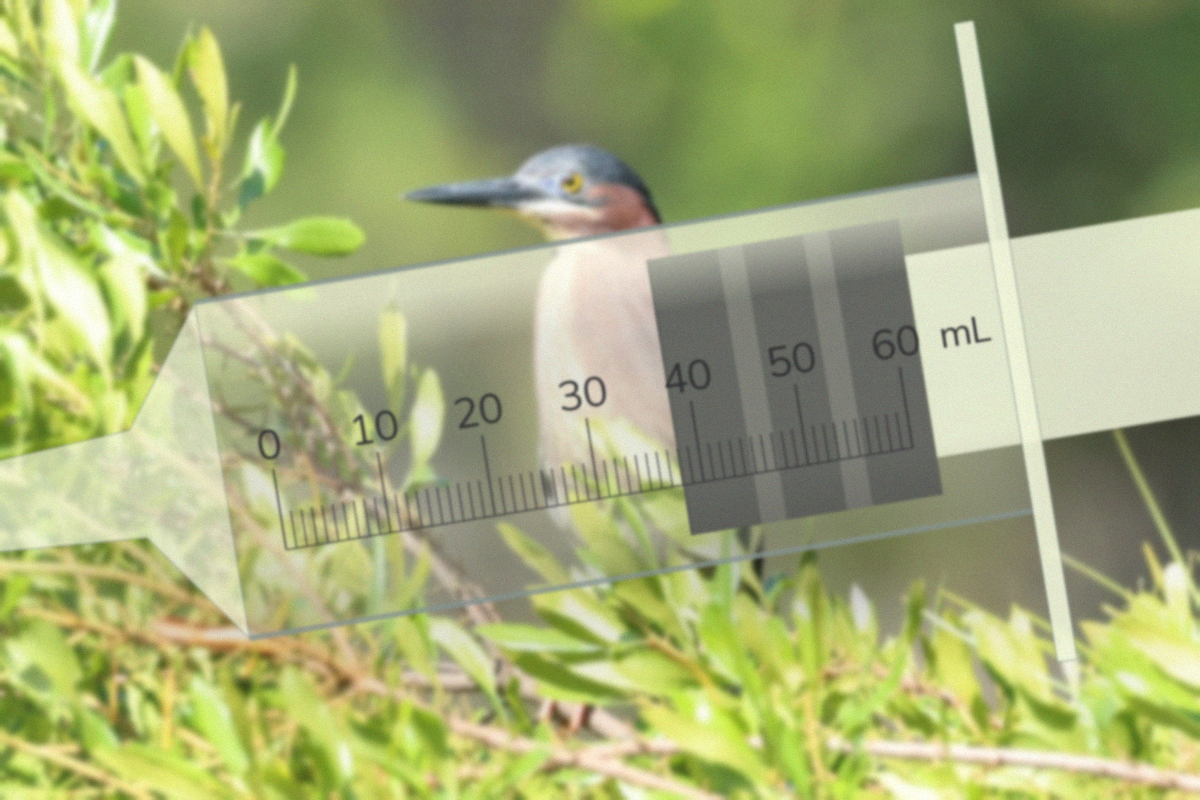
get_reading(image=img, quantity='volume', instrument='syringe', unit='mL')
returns 38 mL
